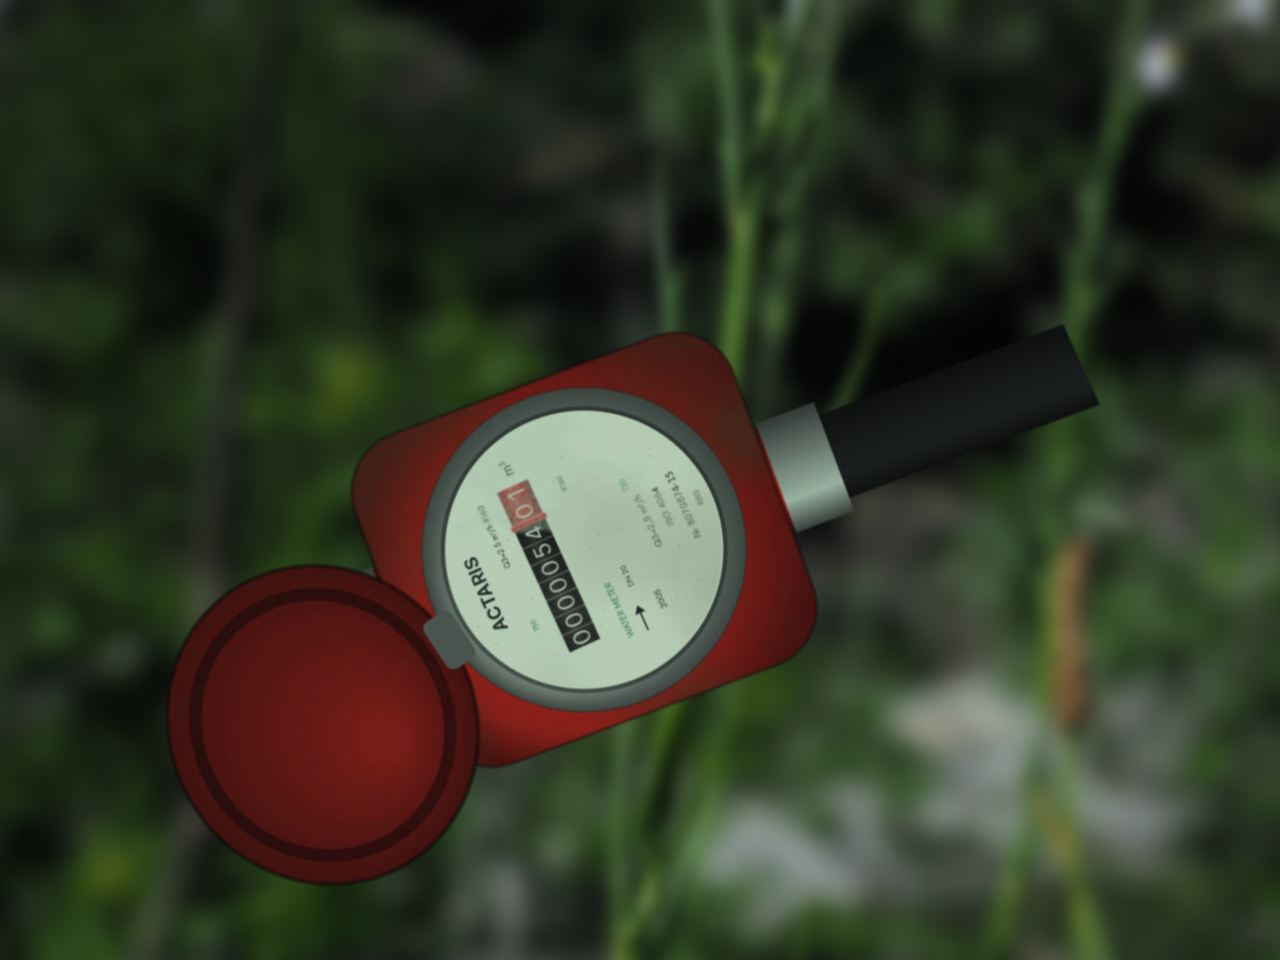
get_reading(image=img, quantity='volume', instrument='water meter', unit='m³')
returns 54.01 m³
